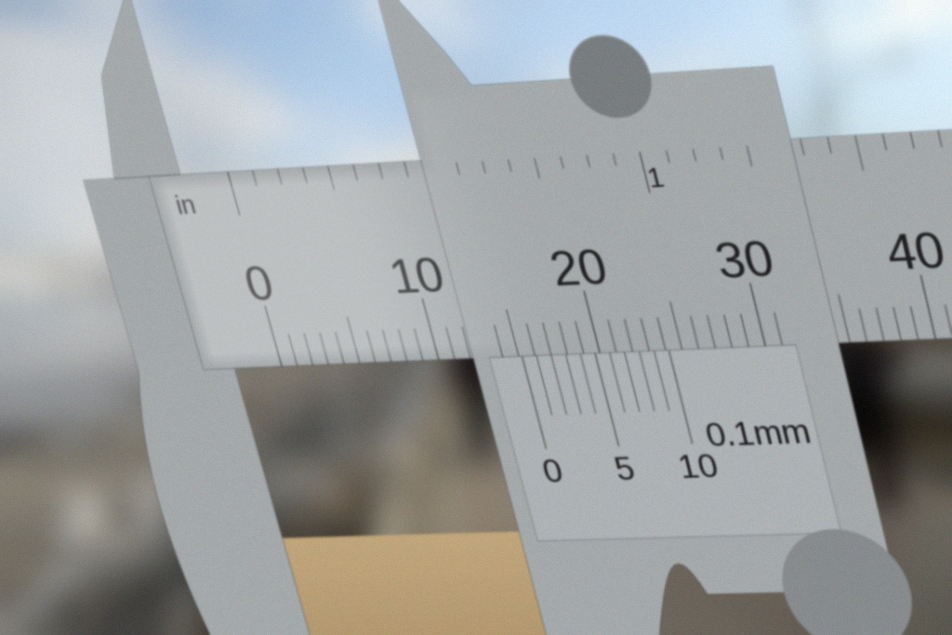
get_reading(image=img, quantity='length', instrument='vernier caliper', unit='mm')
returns 15.2 mm
